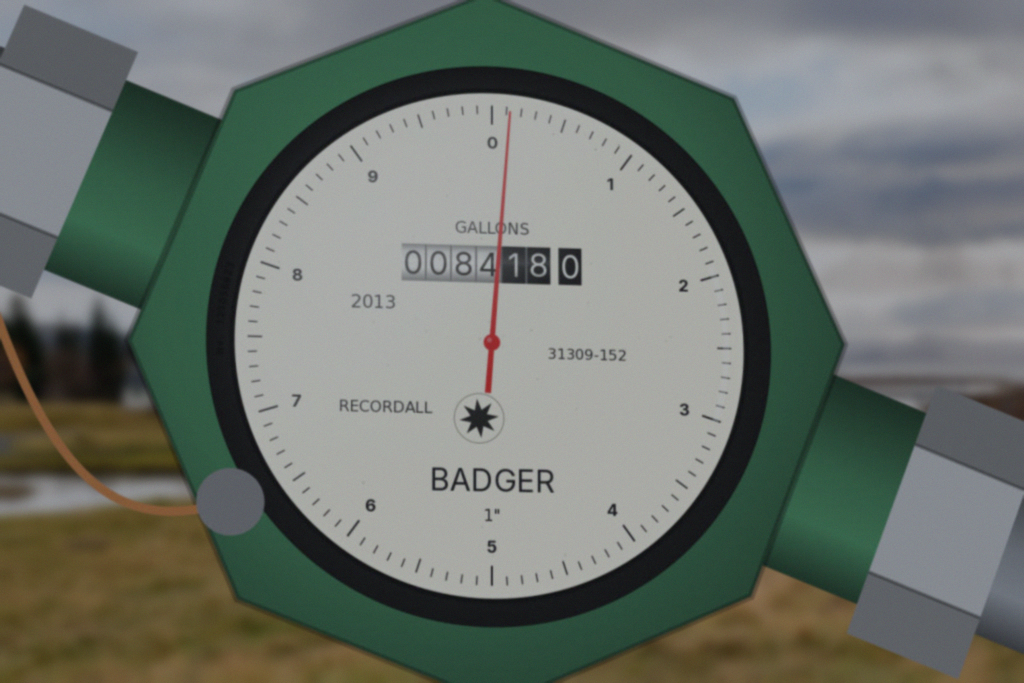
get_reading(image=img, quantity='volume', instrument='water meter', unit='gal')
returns 84180.1 gal
